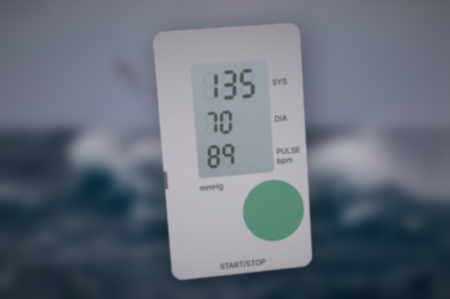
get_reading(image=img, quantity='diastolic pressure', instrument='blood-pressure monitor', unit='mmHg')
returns 70 mmHg
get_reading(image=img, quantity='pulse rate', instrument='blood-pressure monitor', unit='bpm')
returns 89 bpm
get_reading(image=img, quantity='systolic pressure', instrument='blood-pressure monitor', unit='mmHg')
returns 135 mmHg
